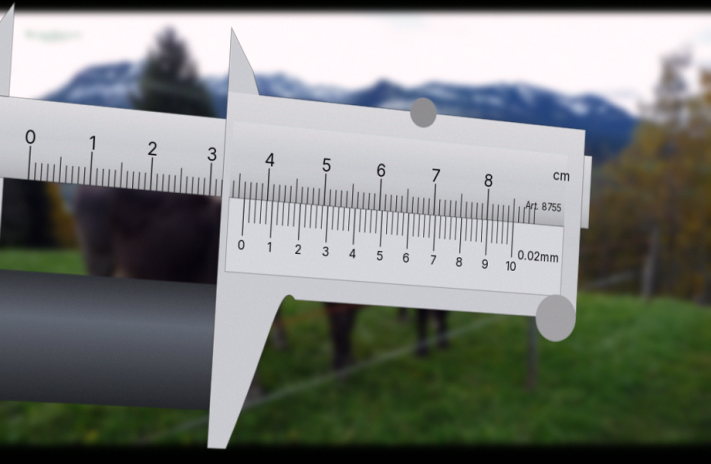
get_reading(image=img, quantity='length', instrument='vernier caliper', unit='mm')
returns 36.0 mm
